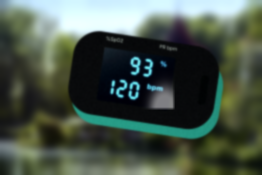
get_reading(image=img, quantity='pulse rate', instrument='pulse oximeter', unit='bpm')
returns 120 bpm
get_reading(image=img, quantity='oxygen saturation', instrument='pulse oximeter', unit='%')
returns 93 %
